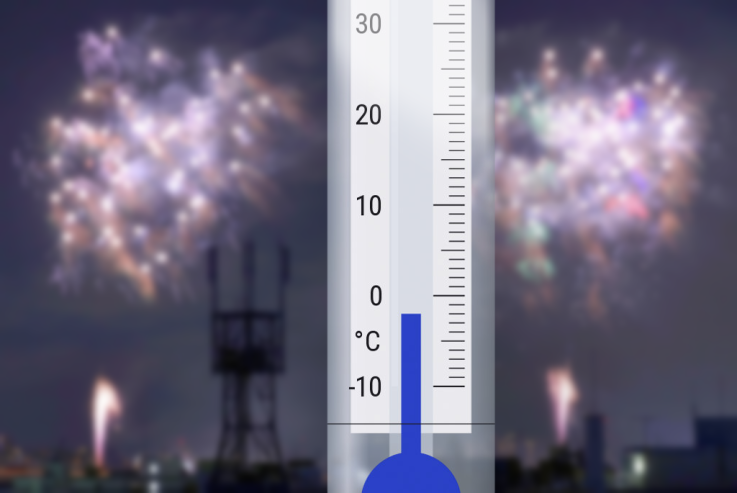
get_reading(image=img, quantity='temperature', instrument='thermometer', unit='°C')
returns -2 °C
